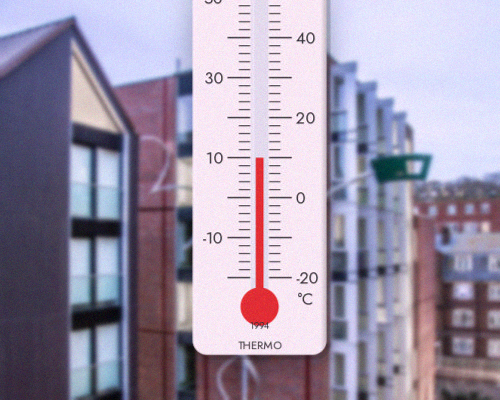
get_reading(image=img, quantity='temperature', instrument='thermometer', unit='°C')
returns 10 °C
